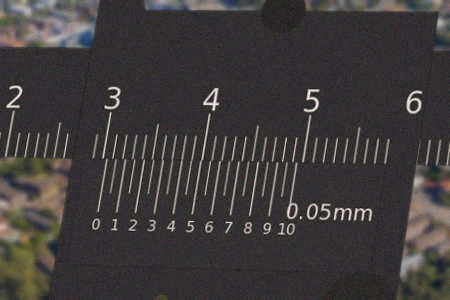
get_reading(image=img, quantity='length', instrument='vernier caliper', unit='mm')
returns 30.4 mm
